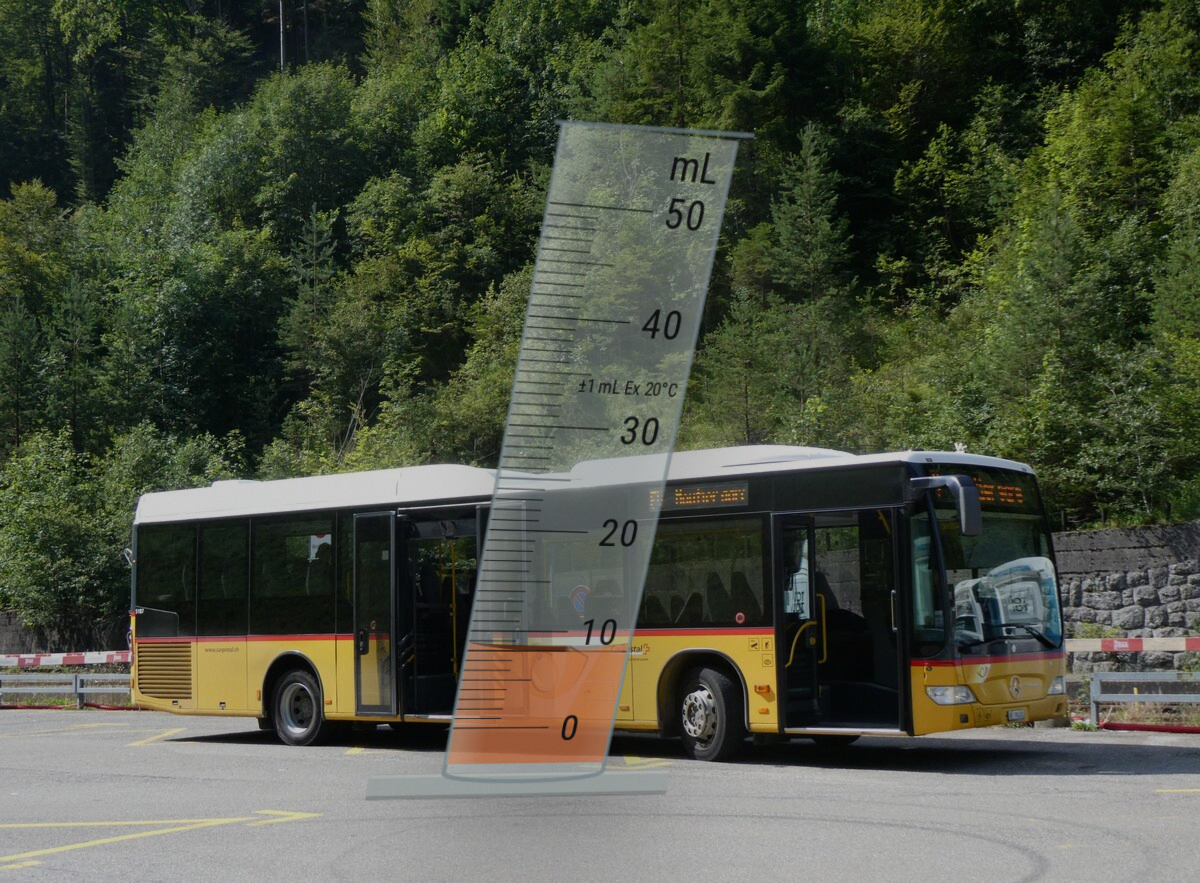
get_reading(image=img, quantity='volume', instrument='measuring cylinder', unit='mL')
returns 8 mL
